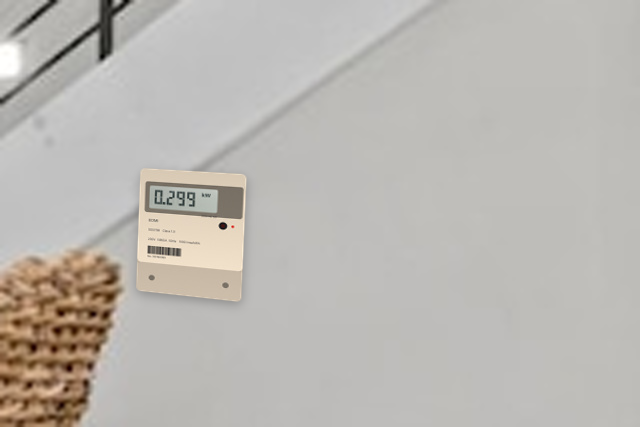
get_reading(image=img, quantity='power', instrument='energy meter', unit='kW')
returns 0.299 kW
